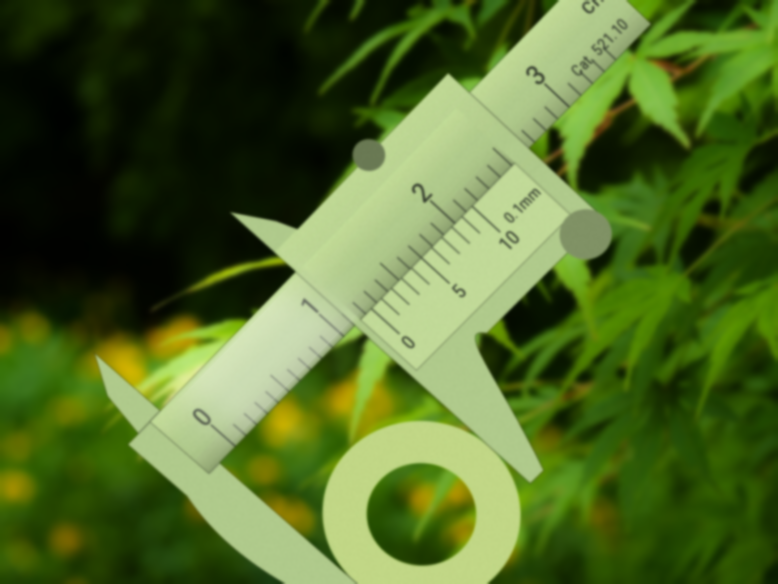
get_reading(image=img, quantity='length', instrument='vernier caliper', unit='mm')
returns 12.5 mm
